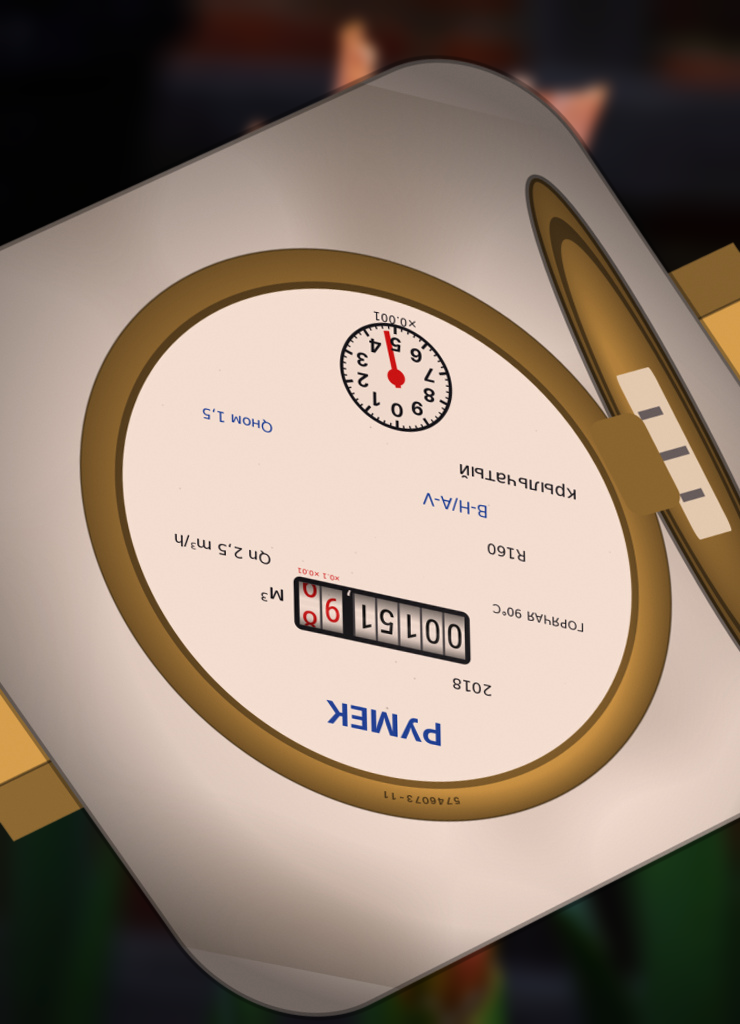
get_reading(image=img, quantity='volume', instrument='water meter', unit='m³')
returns 151.984 m³
